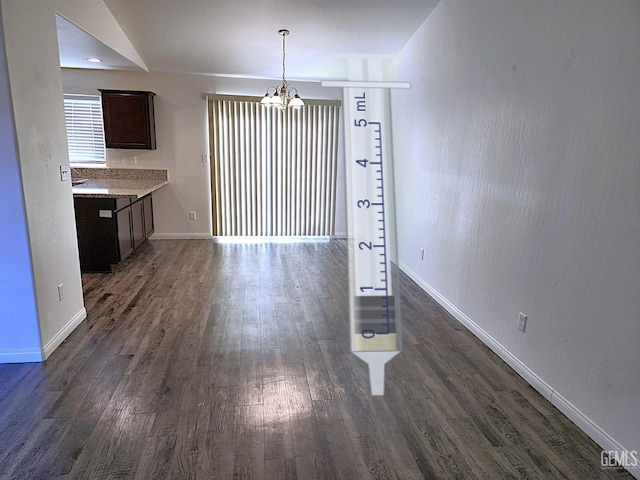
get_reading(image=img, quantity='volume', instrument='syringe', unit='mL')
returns 0 mL
